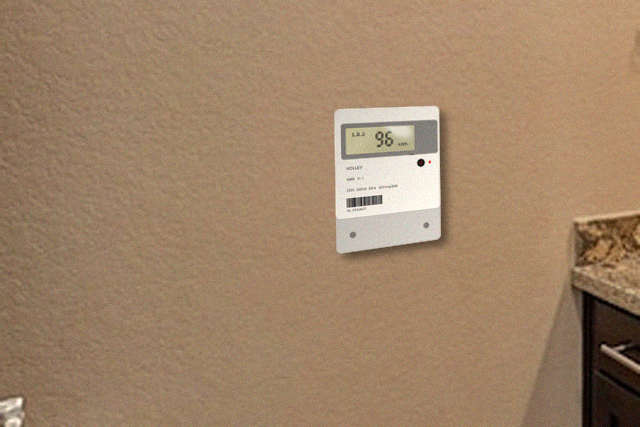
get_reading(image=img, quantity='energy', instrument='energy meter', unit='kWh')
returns 96 kWh
